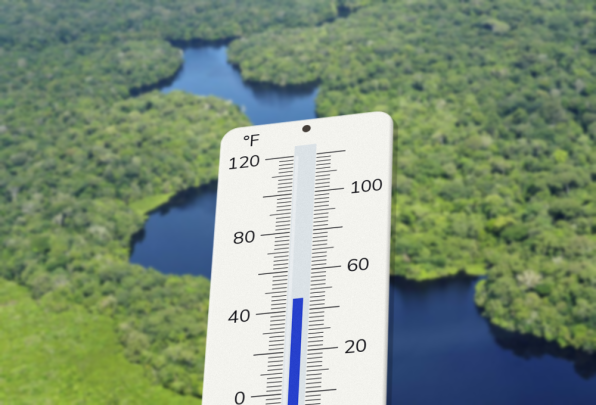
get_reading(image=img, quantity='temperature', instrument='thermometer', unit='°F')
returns 46 °F
